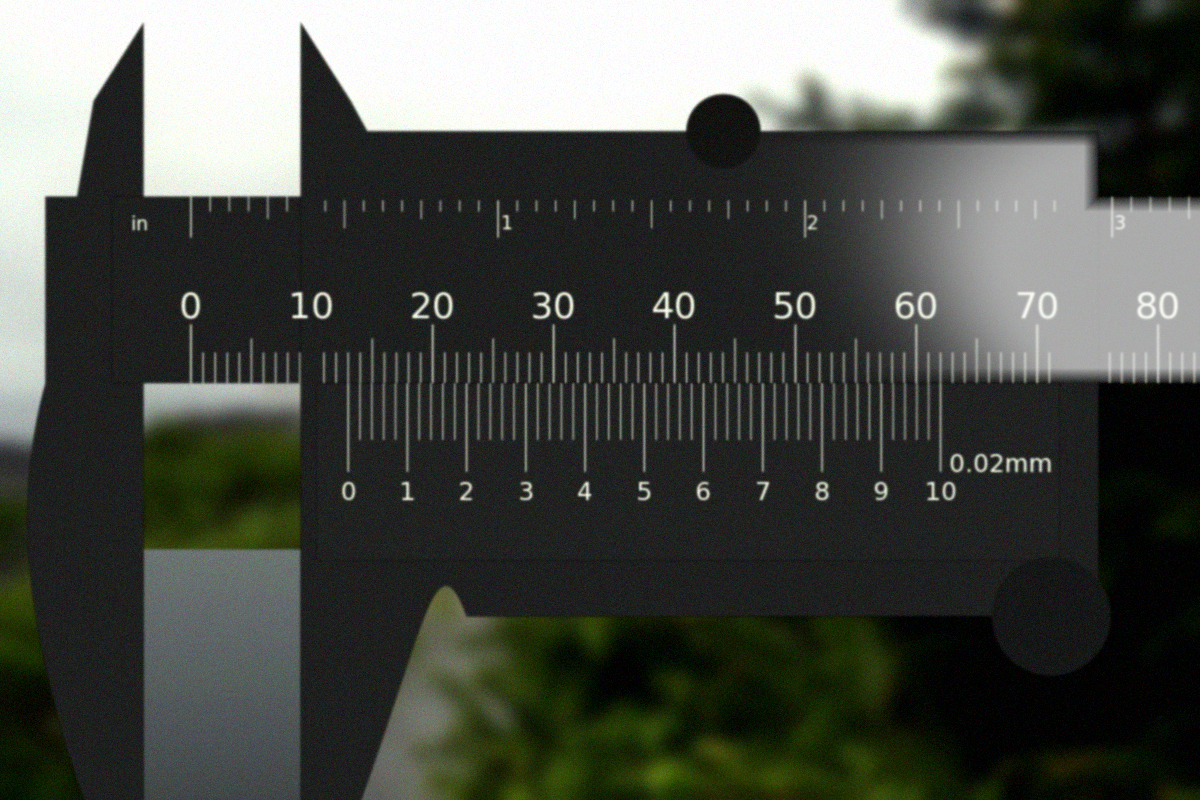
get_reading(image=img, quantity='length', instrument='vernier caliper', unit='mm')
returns 13.0 mm
